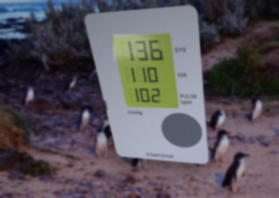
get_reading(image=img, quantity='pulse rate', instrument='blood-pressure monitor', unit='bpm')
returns 102 bpm
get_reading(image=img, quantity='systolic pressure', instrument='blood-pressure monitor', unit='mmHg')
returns 136 mmHg
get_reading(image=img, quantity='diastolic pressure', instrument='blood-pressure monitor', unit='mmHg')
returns 110 mmHg
